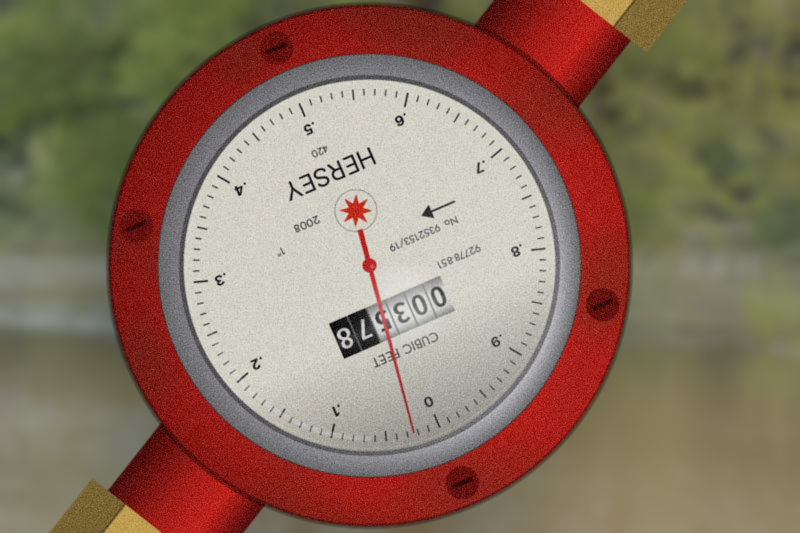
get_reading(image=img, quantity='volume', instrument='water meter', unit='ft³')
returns 3578.02 ft³
